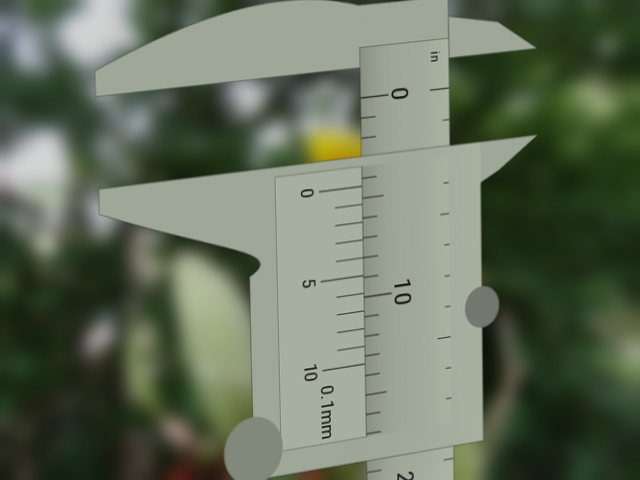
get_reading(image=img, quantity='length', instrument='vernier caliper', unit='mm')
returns 4.4 mm
